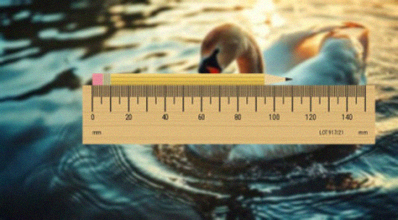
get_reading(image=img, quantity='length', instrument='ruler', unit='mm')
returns 110 mm
